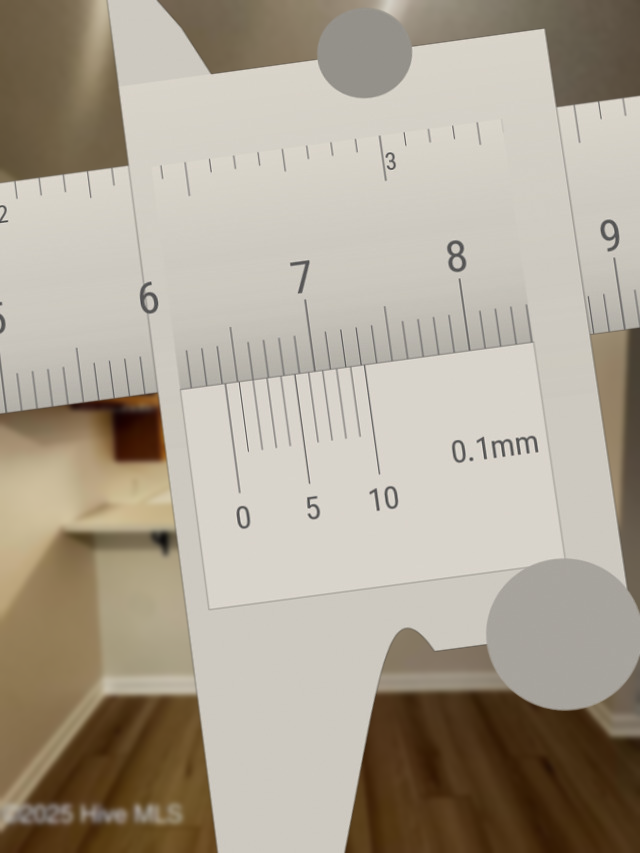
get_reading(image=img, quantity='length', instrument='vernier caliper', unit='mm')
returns 64.2 mm
